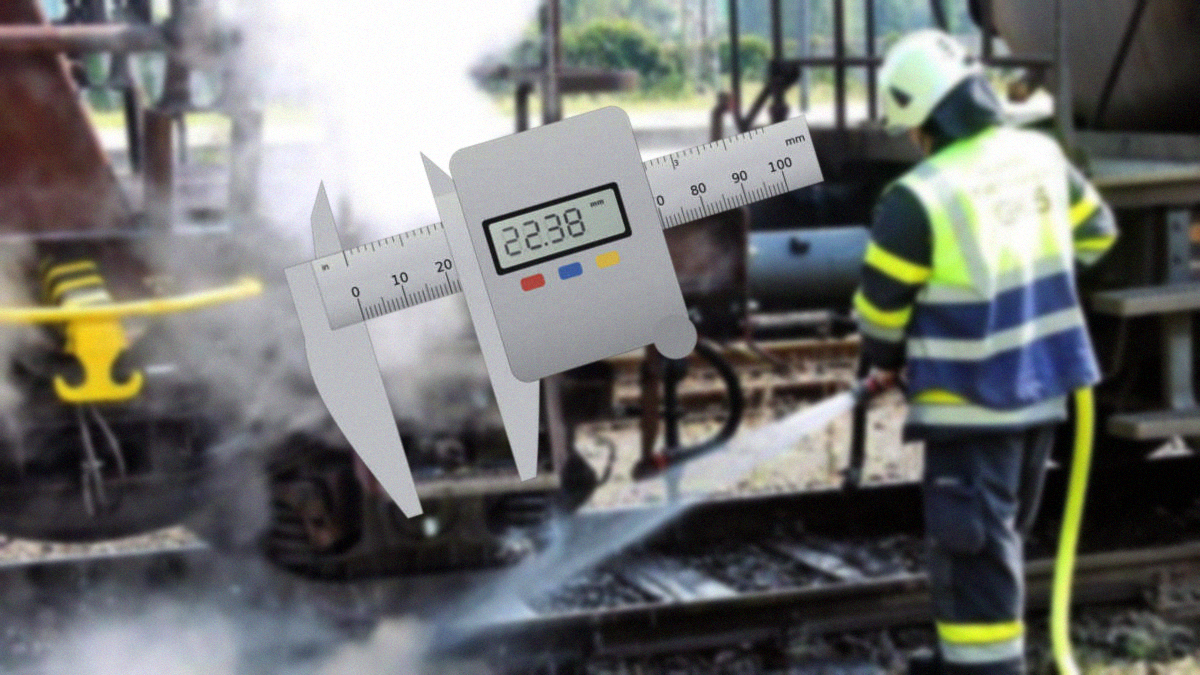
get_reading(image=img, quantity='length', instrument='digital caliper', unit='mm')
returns 22.38 mm
